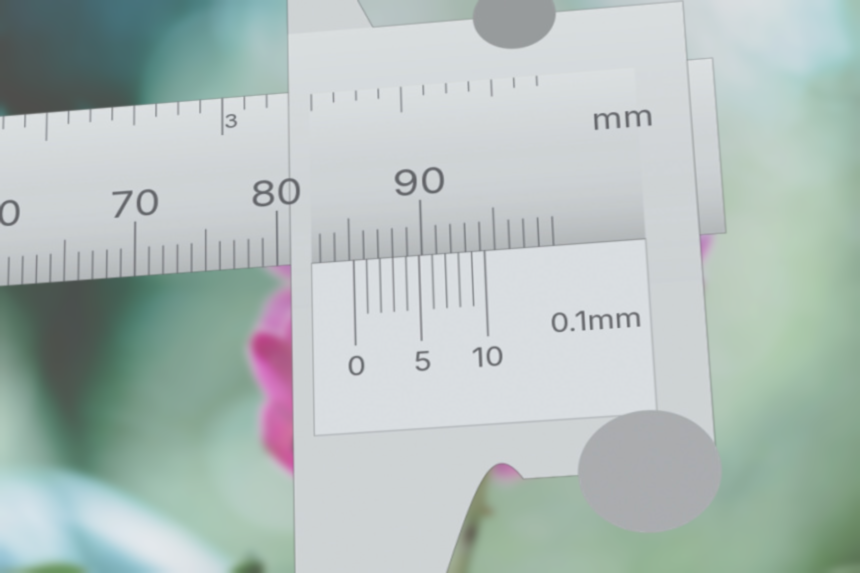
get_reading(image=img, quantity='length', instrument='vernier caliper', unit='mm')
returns 85.3 mm
